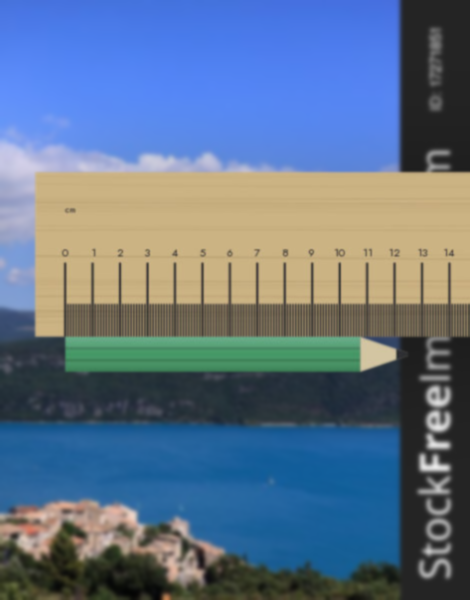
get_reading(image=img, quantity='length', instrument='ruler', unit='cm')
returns 12.5 cm
